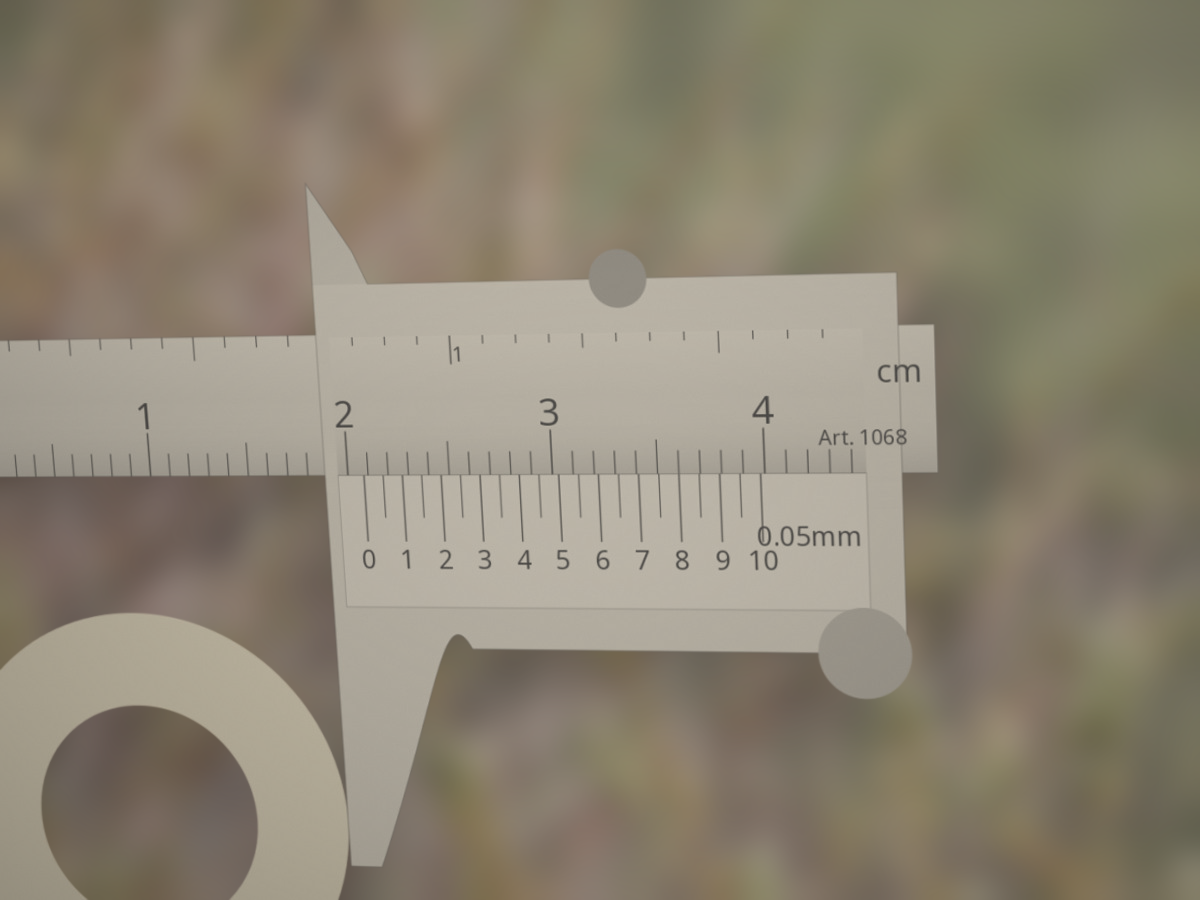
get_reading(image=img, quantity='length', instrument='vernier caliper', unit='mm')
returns 20.8 mm
